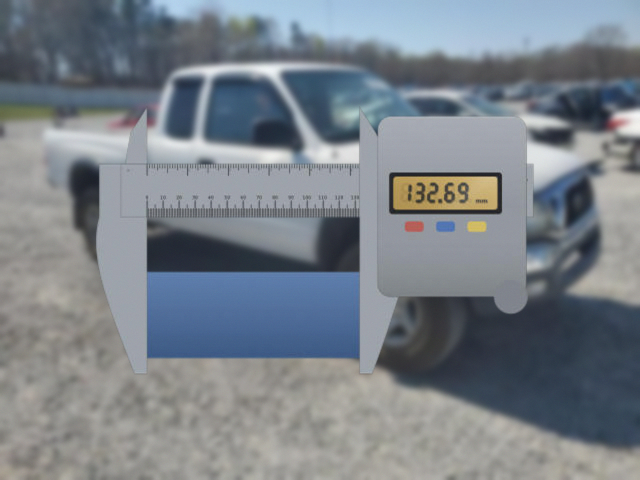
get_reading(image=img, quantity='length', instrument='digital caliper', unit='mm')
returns 132.69 mm
